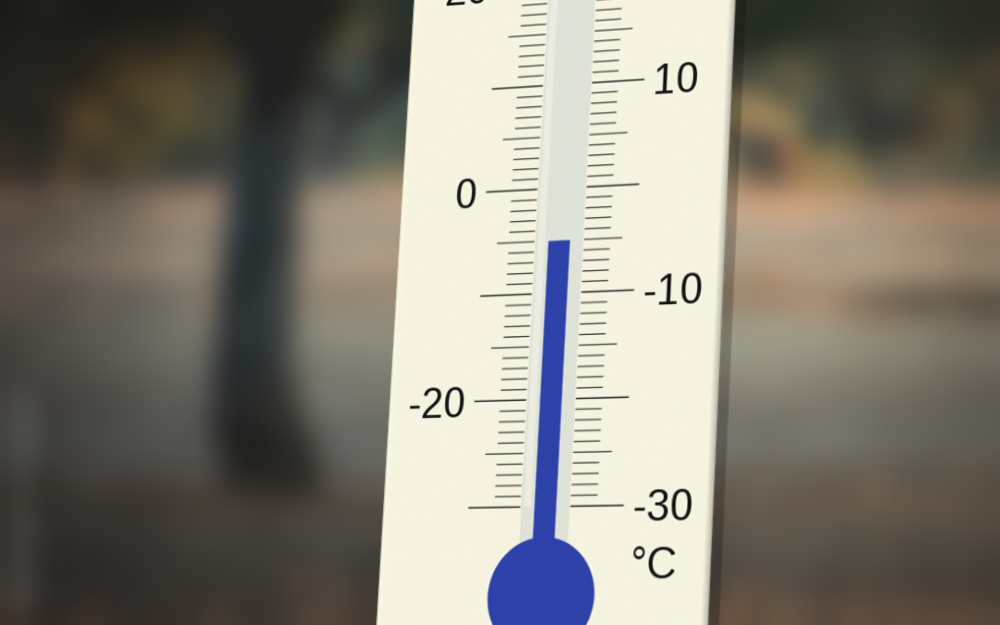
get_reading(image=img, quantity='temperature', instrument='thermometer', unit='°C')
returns -5 °C
